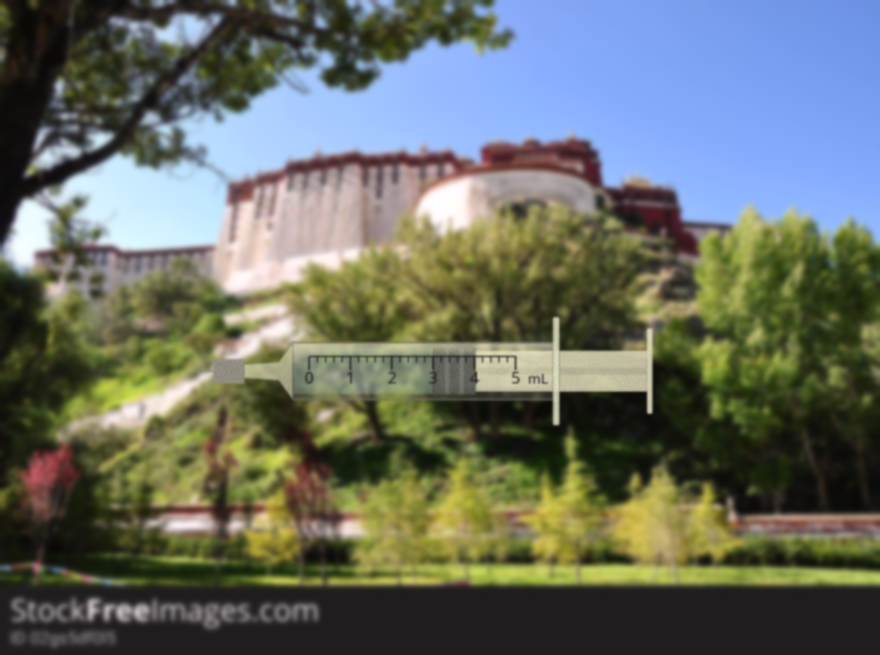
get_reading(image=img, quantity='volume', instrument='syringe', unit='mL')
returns 3 mL
